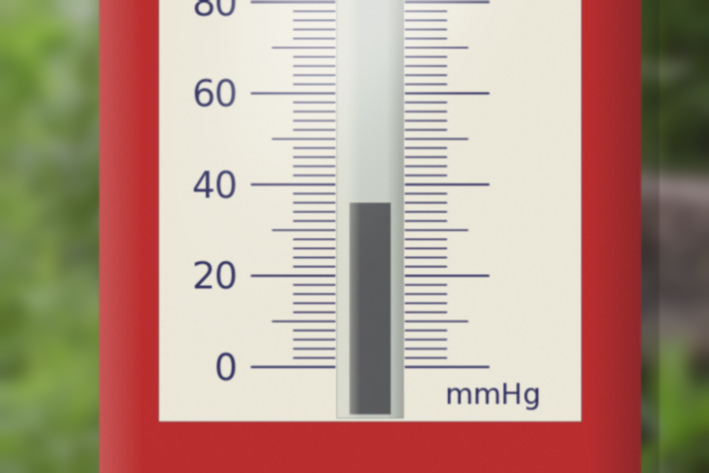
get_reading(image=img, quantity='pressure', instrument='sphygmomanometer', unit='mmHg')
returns 36 mmHg
